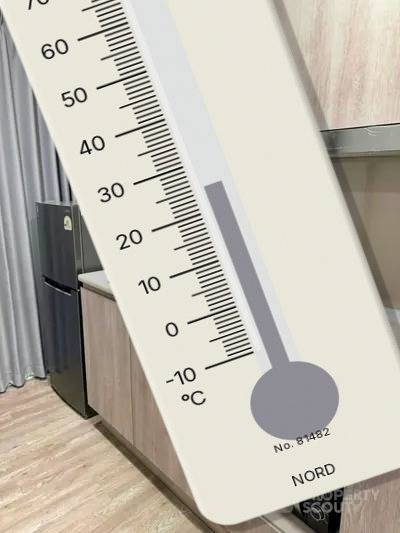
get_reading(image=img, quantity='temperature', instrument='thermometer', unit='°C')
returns 25 °C
